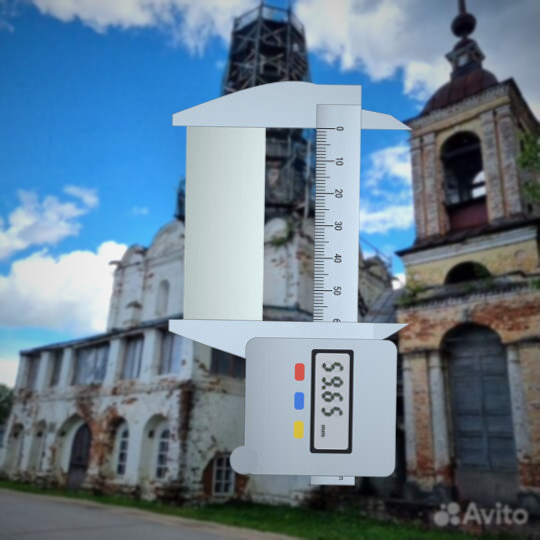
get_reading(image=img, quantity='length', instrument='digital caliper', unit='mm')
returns 59.65 mm
